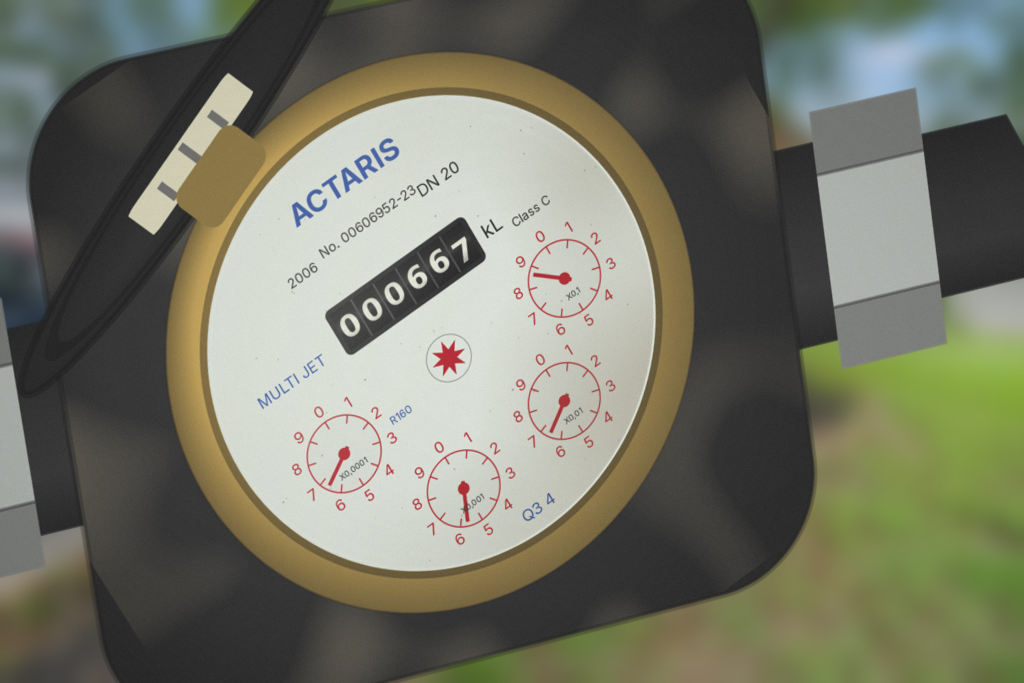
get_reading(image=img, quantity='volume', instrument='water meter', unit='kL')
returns 666.8656 kL
